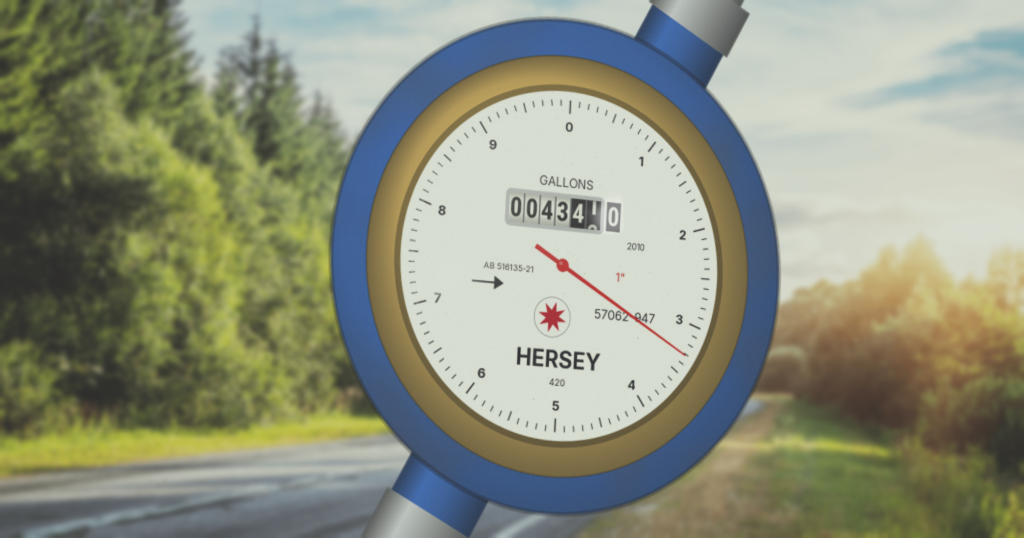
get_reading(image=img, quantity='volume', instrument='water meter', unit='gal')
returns 43413.3 gal
